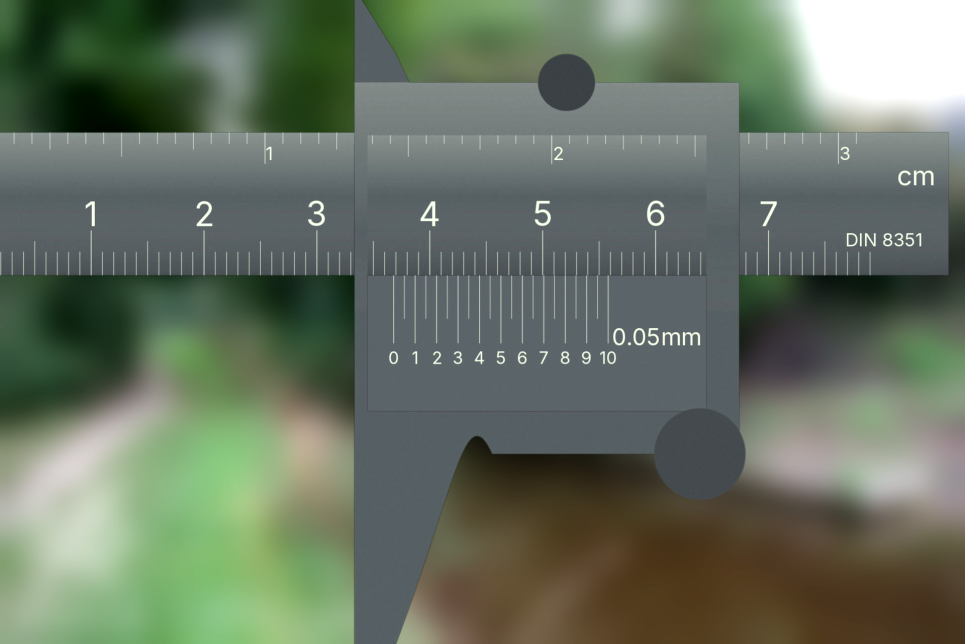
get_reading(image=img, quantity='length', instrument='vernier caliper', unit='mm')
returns 36.8 mm
